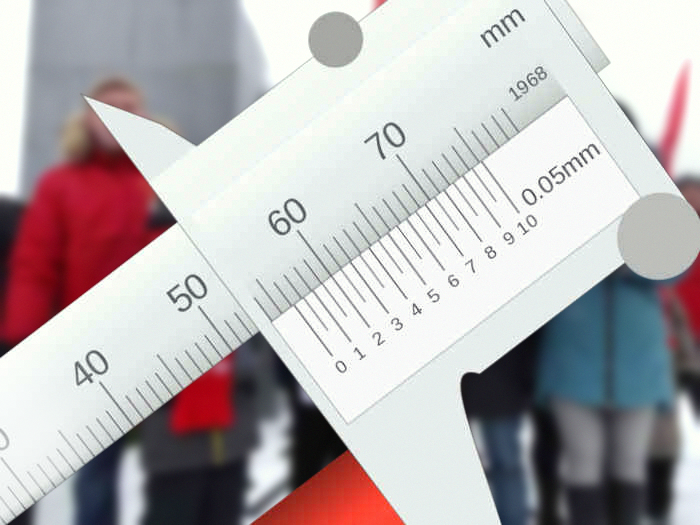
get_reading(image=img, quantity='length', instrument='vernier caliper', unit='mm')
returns 56.2 mm
